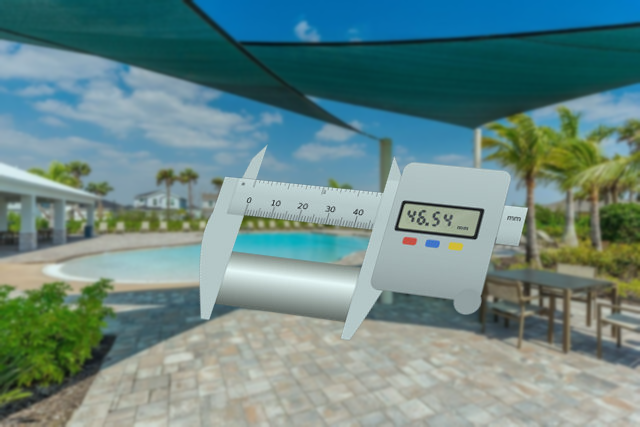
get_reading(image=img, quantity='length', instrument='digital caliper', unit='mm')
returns 46.54 mm
